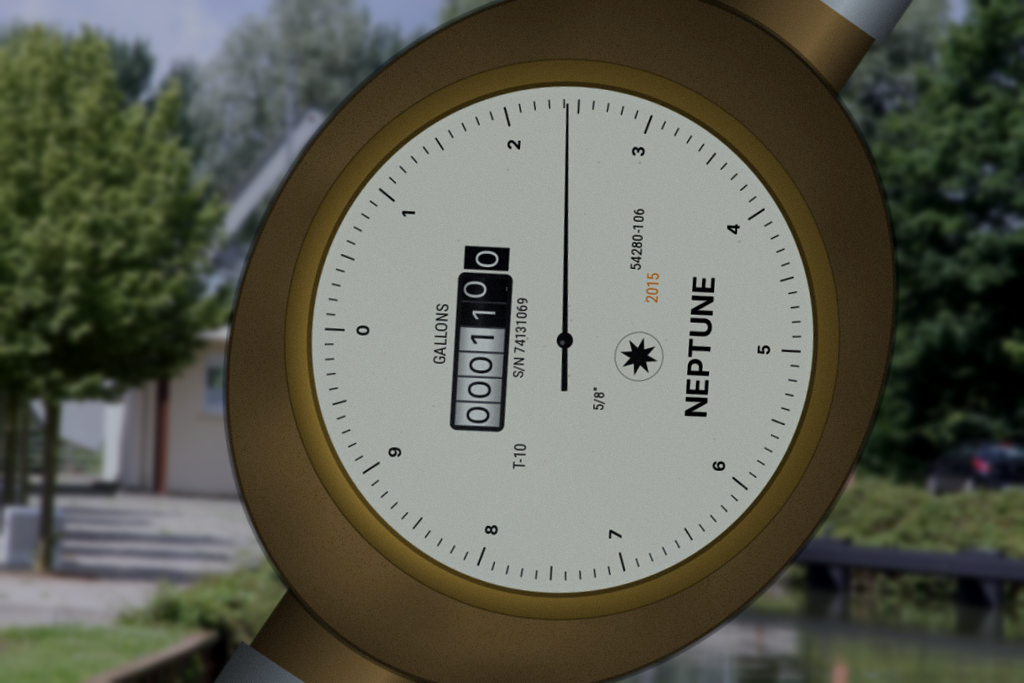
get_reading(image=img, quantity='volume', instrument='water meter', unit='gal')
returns 1102.4 gal
